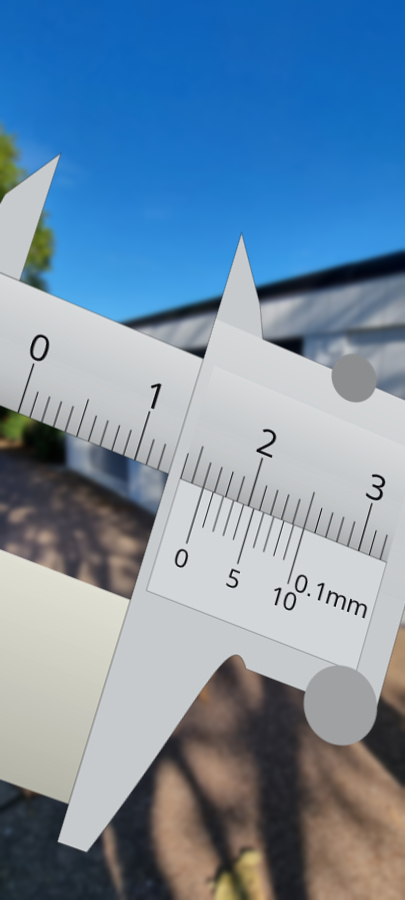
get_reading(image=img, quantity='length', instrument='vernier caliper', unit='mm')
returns 16.0 mm
